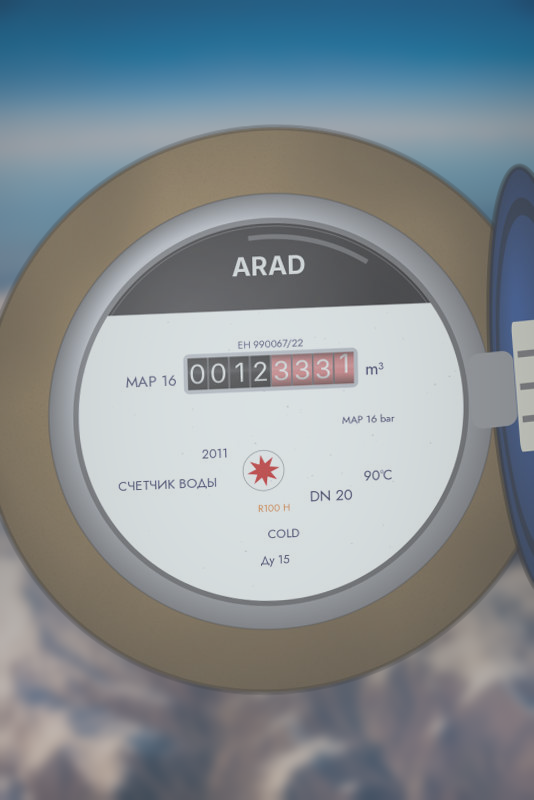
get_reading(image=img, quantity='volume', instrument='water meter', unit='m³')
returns 12.3331 m³
